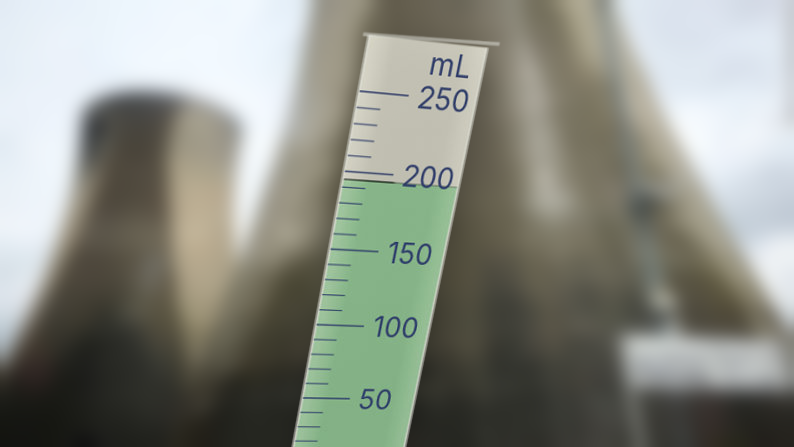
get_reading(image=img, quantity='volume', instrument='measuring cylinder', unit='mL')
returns 195 mL
